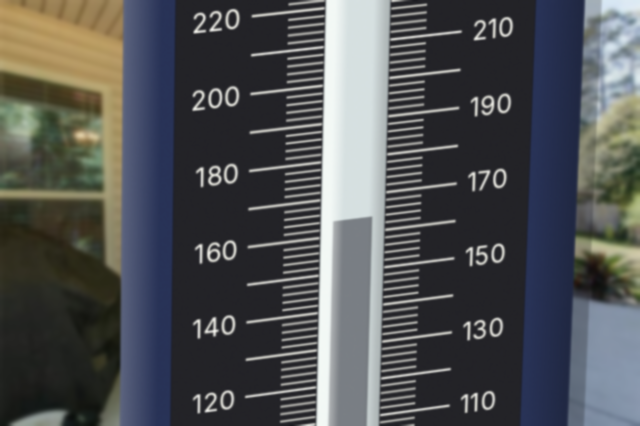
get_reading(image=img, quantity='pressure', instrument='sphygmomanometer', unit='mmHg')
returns 164 mmHg
